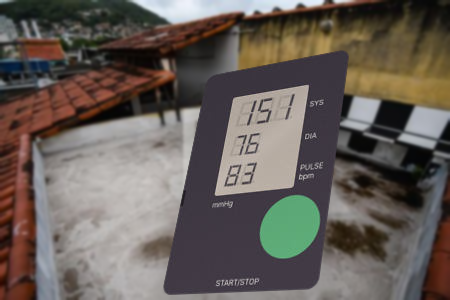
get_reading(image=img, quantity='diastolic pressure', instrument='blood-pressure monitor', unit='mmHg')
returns 76 mmHg
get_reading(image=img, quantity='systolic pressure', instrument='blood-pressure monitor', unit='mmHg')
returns 151 mmHg
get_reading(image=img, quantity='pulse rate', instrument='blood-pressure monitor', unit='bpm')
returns 83 bpm
